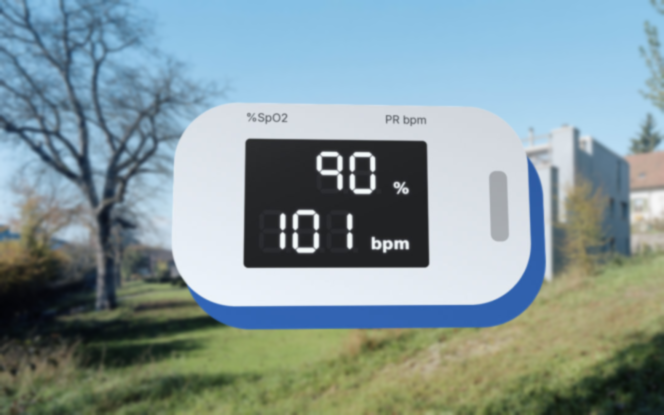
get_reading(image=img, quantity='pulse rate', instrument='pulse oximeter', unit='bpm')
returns 101 bpm
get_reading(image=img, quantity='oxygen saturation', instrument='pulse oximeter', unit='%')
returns 90 %
